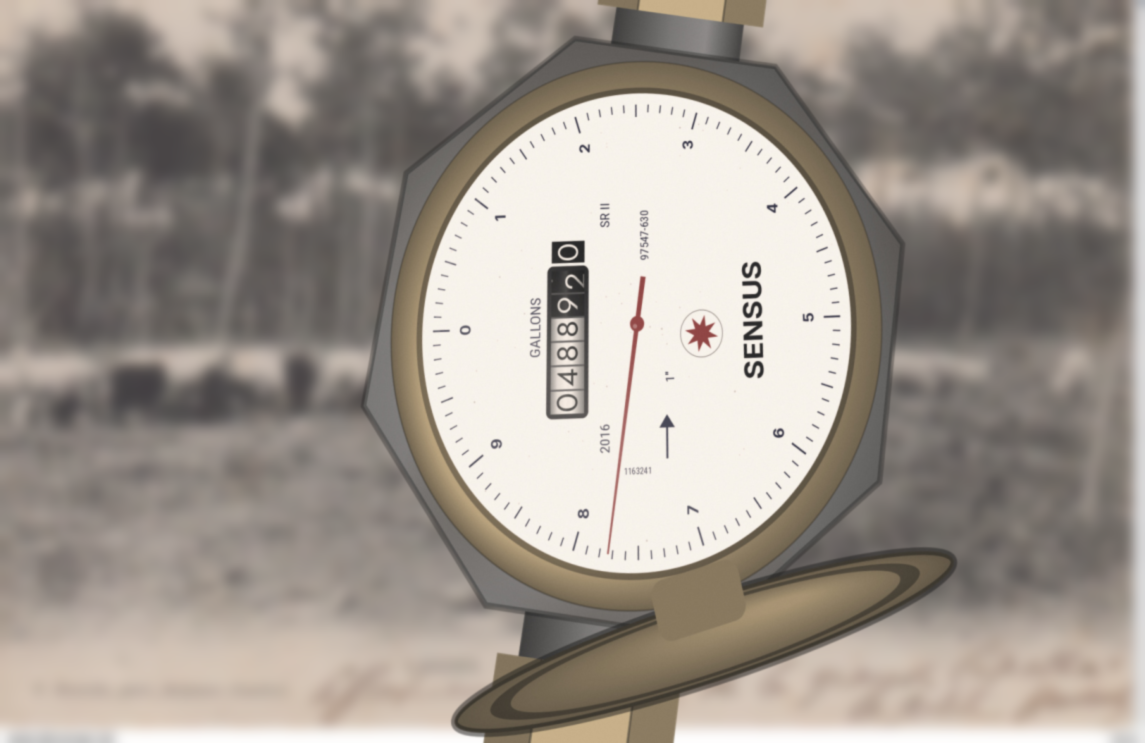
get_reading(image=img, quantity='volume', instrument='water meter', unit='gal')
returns 488917.7 gal
